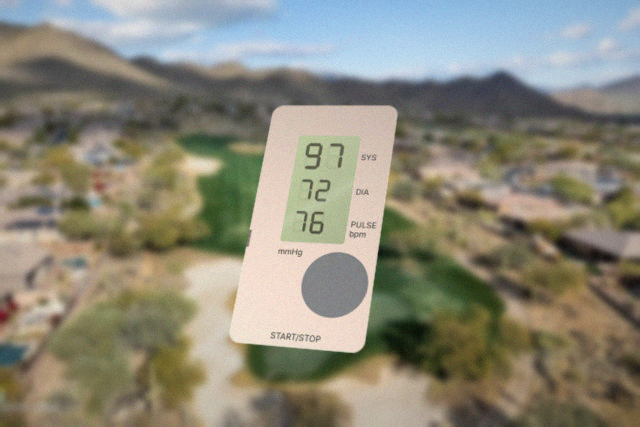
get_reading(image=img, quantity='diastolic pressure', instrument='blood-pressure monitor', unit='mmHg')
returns 72 mmHg
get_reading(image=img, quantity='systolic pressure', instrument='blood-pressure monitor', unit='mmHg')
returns 97 mmHg
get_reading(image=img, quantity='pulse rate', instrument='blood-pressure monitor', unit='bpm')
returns 76 bpm
